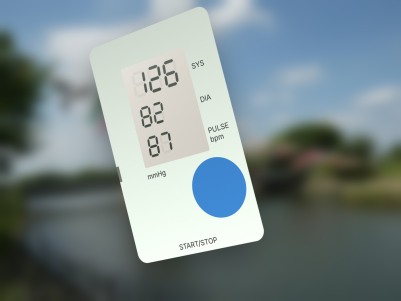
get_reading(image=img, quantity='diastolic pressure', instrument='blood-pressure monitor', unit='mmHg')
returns 82 mmHg
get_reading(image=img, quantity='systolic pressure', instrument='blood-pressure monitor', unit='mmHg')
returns 126 mmHg
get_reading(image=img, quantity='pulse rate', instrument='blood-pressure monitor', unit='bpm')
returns 87 bpm
